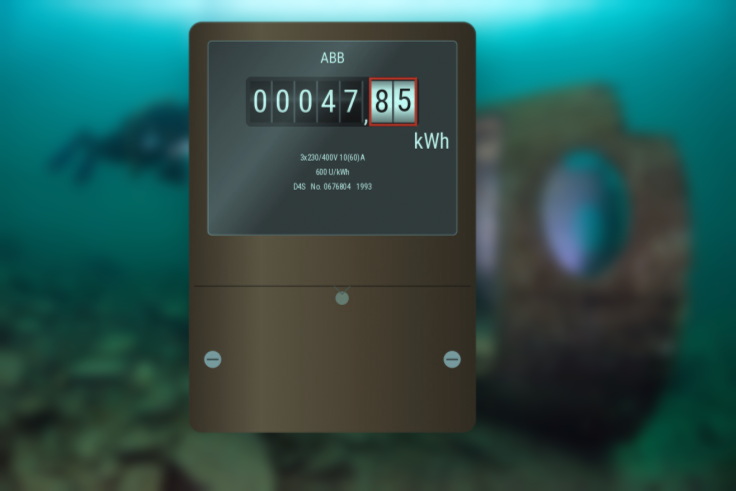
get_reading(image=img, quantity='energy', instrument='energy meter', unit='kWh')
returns 47.85 kWh
